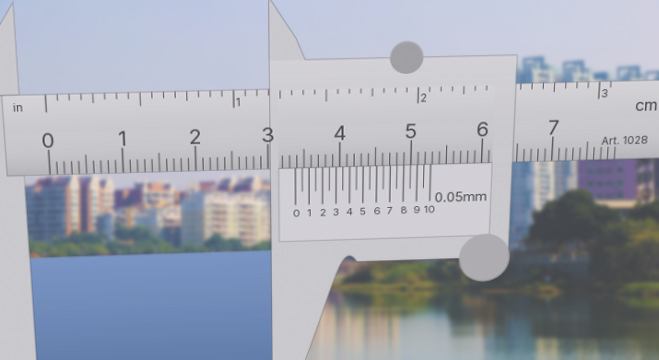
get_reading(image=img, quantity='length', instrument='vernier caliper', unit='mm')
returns 33.8 mm
